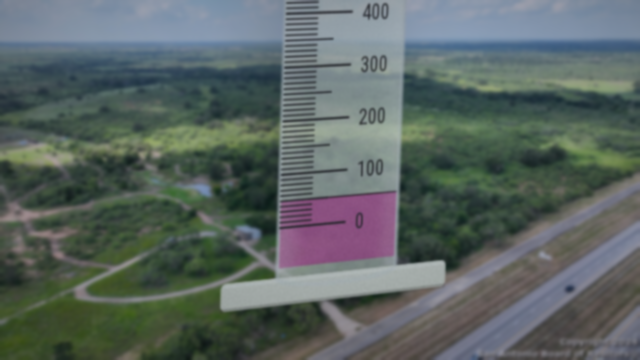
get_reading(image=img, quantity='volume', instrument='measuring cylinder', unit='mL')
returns 50 mL
